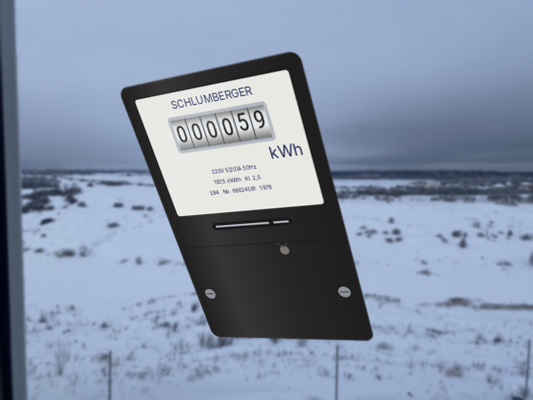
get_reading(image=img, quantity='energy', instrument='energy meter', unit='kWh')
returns 59 kWh
